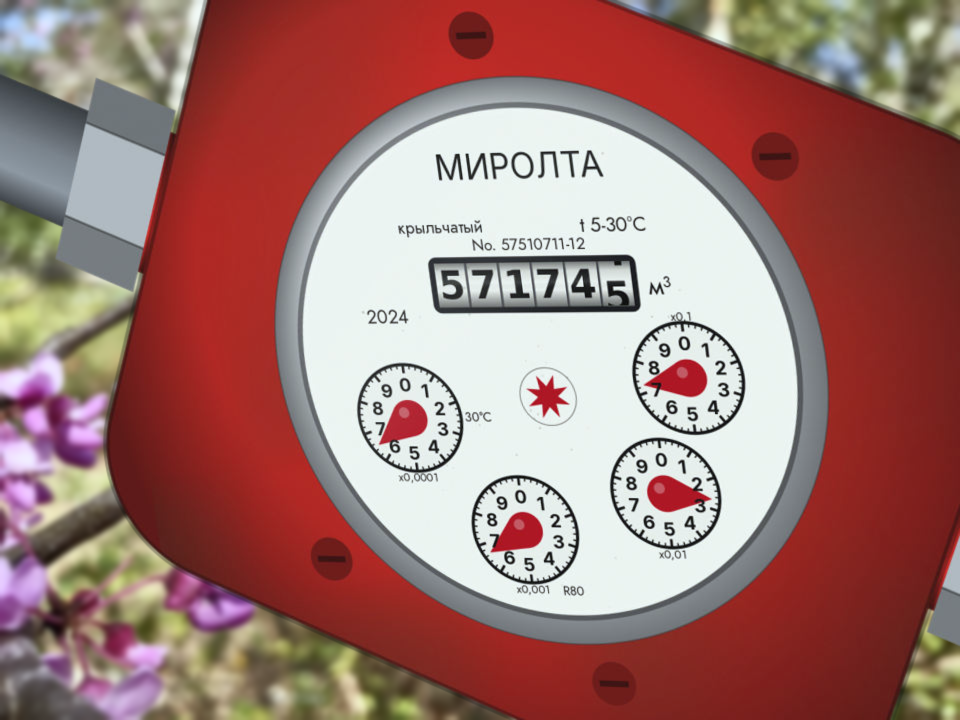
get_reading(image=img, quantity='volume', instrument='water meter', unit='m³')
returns 571744.7266 m³
